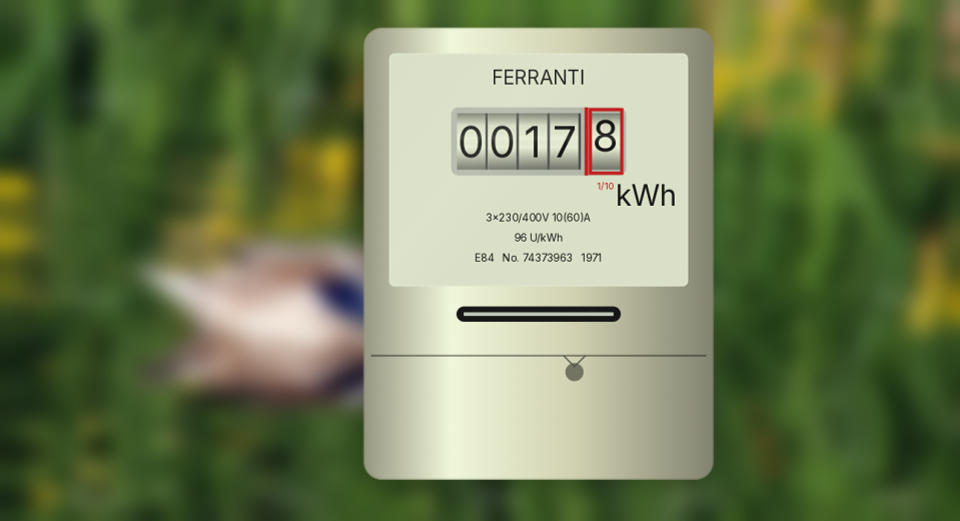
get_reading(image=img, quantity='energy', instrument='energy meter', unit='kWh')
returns 17.8 kWh
